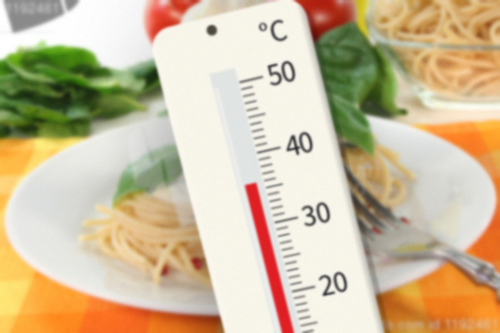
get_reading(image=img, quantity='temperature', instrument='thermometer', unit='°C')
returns 36 °C
